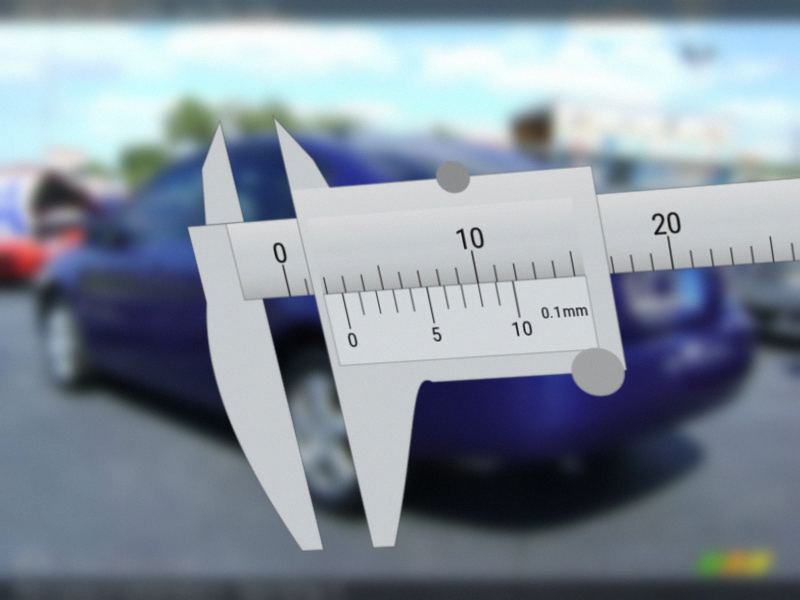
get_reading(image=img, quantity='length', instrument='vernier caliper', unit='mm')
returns 2.8 mm
